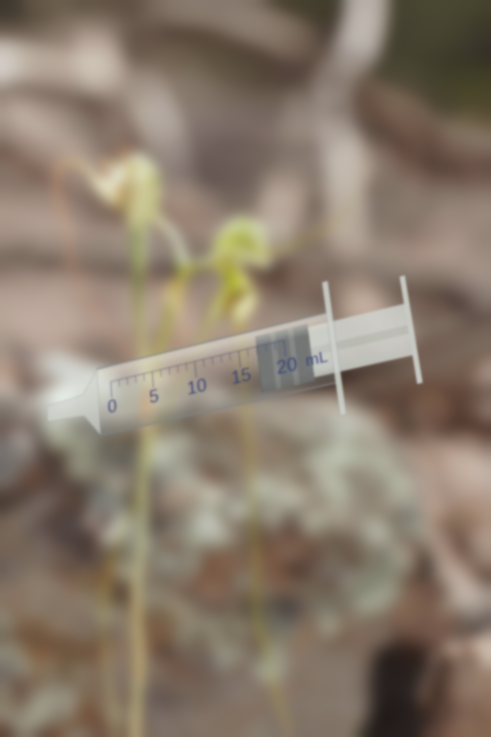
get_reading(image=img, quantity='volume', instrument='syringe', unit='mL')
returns 17 mL
